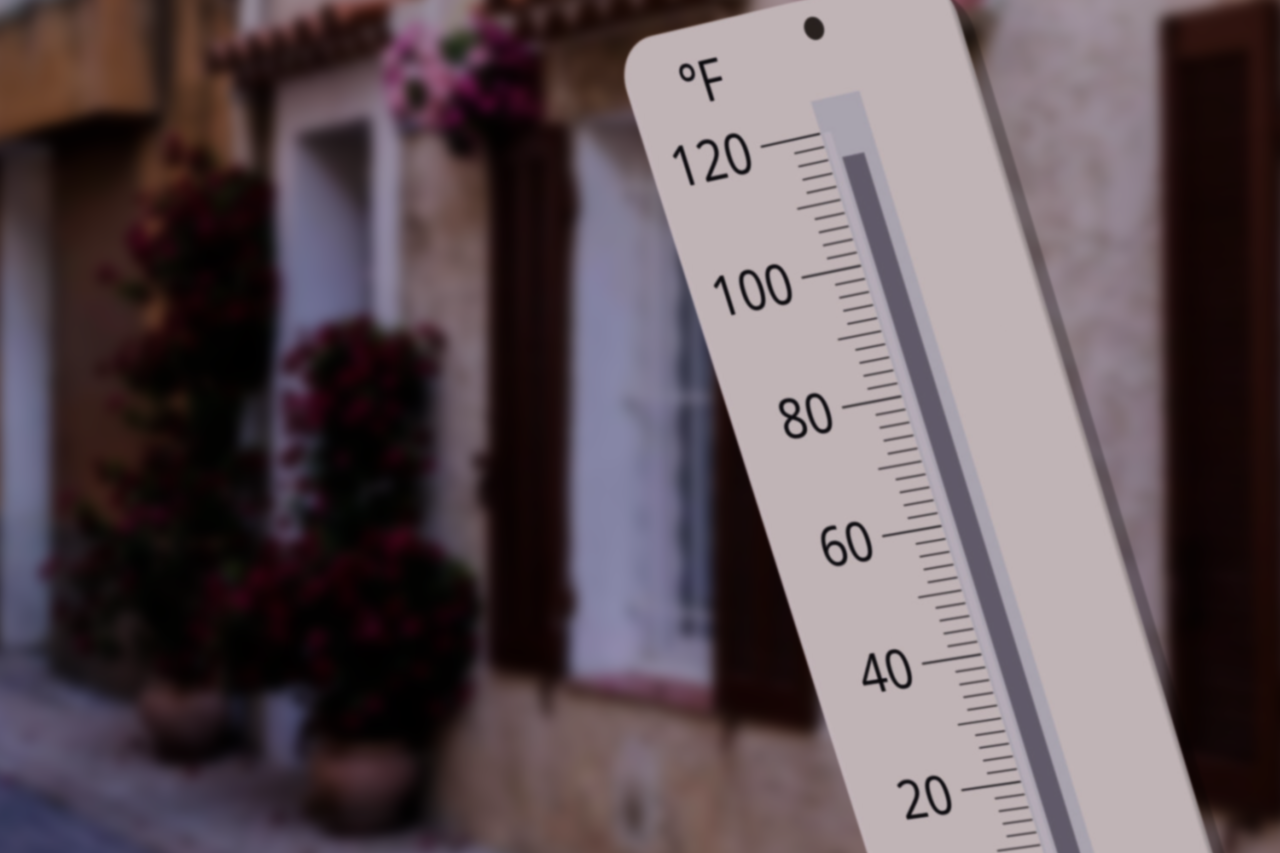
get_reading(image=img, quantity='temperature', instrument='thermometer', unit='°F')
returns 116 °F
